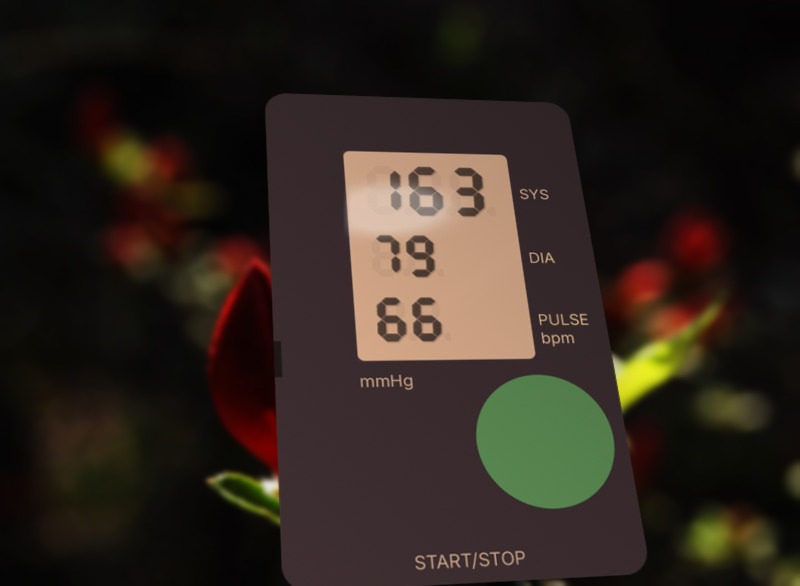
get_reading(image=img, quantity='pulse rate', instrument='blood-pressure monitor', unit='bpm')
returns 66 bpm
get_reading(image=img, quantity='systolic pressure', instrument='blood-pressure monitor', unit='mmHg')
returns 163 mmHg
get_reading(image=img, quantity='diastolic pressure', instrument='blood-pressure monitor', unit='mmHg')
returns 79 mmHg
